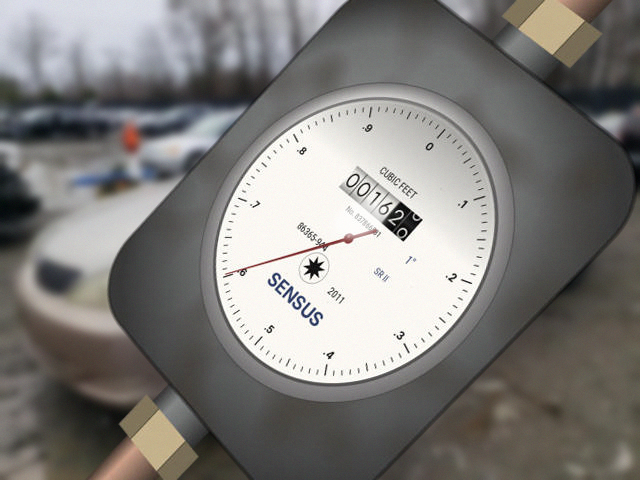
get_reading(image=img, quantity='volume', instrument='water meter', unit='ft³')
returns 1628.60 ft³
